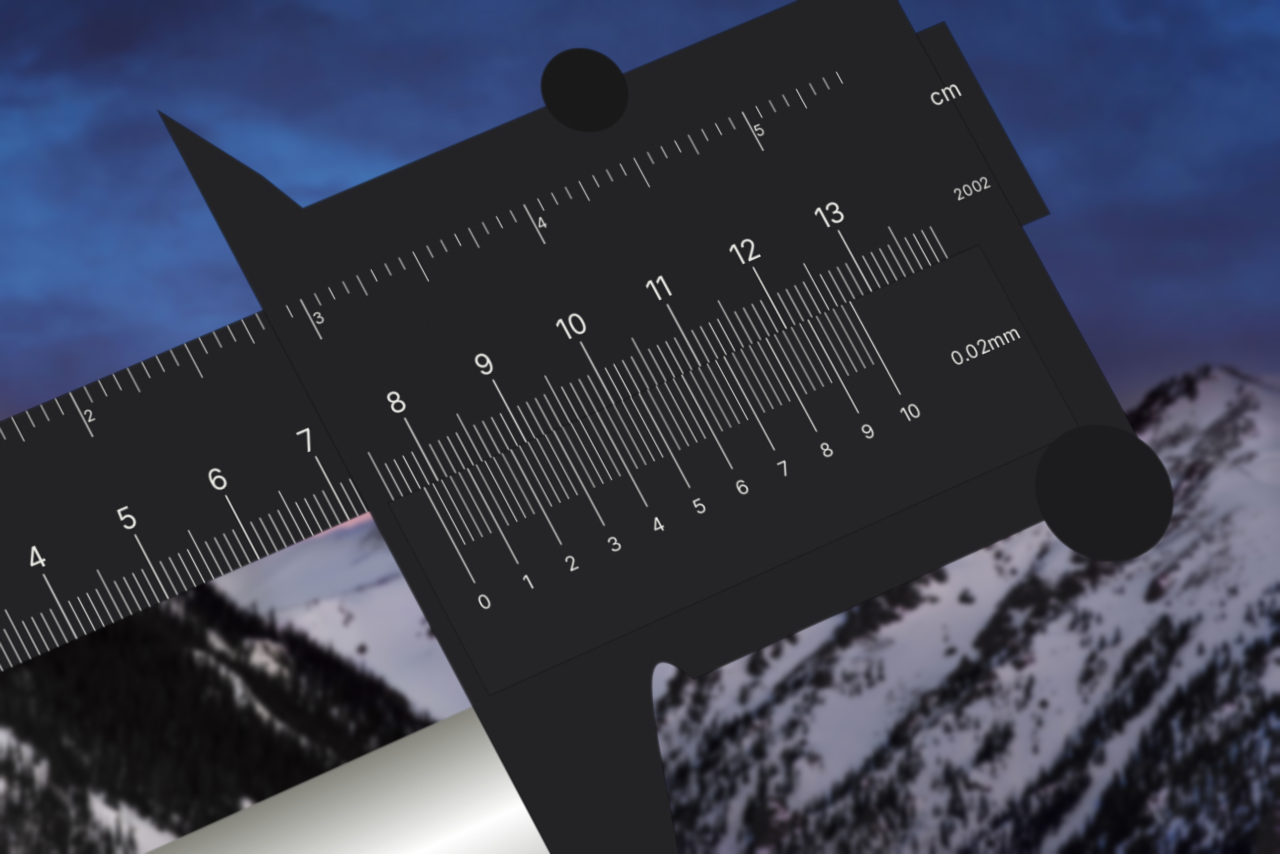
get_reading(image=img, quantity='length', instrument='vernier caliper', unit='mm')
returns 78.4 mm
